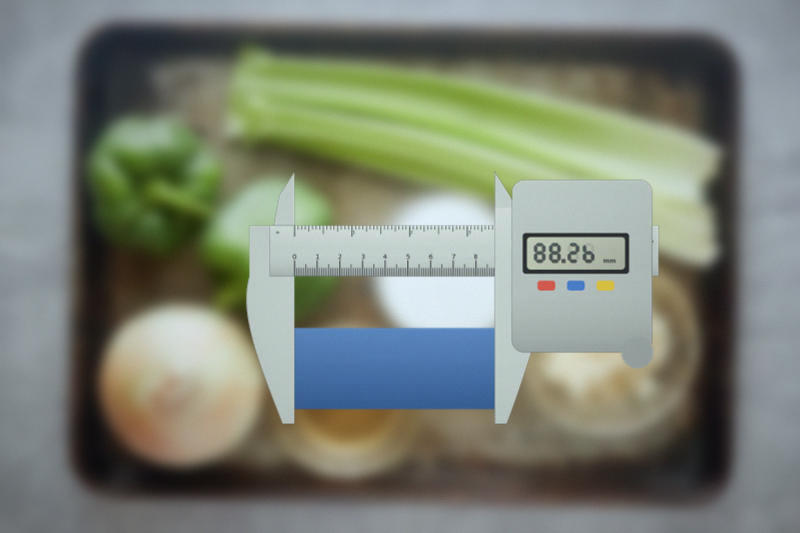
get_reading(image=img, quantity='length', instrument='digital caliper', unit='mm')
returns 88.26 mm
